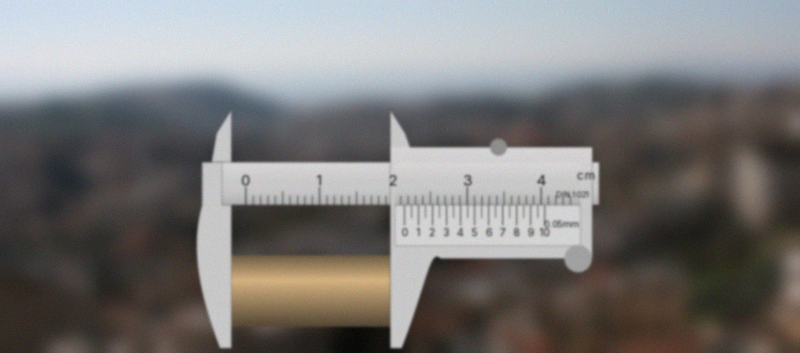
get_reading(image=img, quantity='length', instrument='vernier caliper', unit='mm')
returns 21.5 mm
